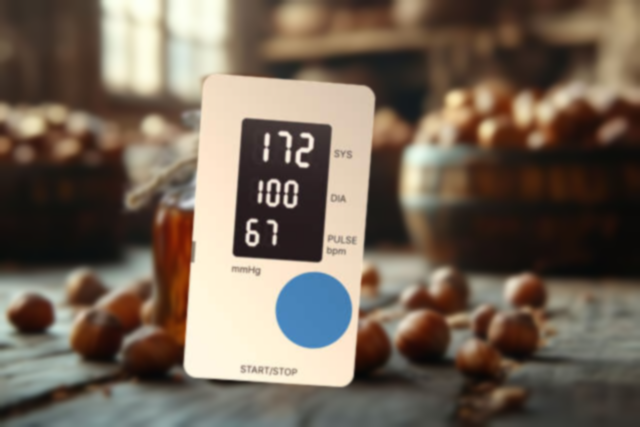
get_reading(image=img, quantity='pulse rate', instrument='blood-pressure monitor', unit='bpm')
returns 67 bpm
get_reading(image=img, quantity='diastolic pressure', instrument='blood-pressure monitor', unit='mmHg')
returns 100 mmHg
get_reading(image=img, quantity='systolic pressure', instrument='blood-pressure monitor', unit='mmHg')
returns 172 mmHg
